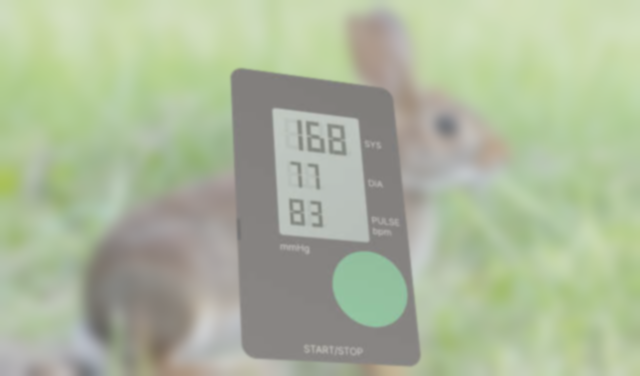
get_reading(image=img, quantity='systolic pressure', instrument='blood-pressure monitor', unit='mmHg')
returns 168 mmHg
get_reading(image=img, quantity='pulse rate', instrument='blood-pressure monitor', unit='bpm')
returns 83 bpm
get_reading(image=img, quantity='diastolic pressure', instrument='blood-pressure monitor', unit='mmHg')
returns 77 mmHg
